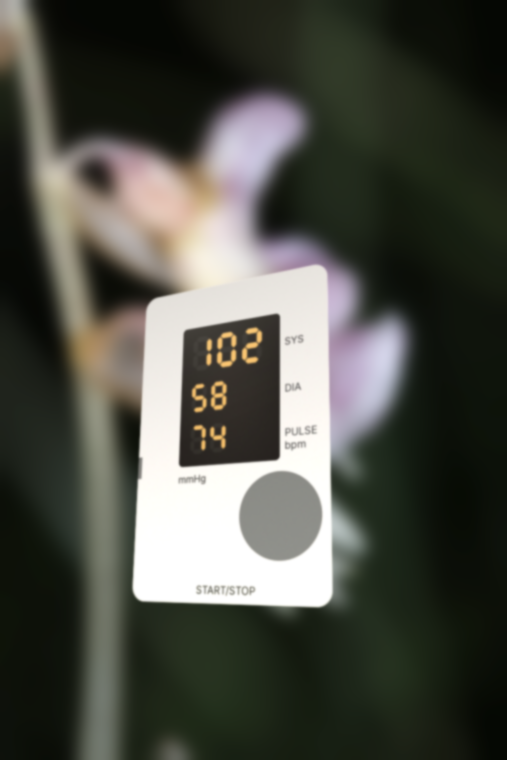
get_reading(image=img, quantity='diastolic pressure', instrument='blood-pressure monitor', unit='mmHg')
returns 58 mmHg
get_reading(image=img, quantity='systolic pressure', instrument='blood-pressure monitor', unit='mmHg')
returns 102 mmHg
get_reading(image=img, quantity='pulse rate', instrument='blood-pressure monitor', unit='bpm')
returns 74 bpm
